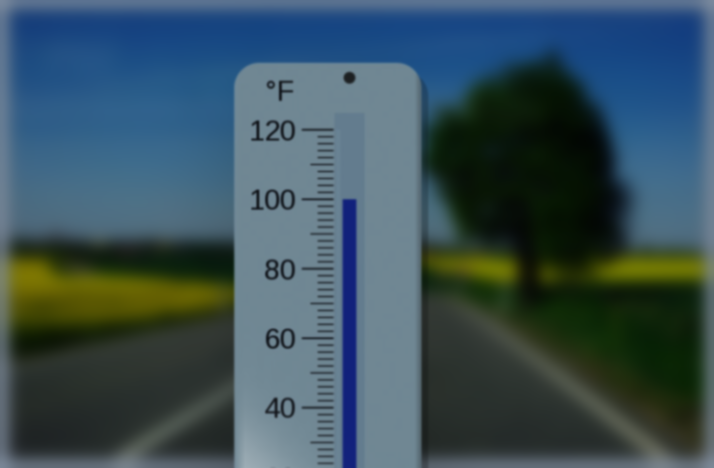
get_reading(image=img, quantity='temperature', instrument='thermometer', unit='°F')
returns 100 °F
